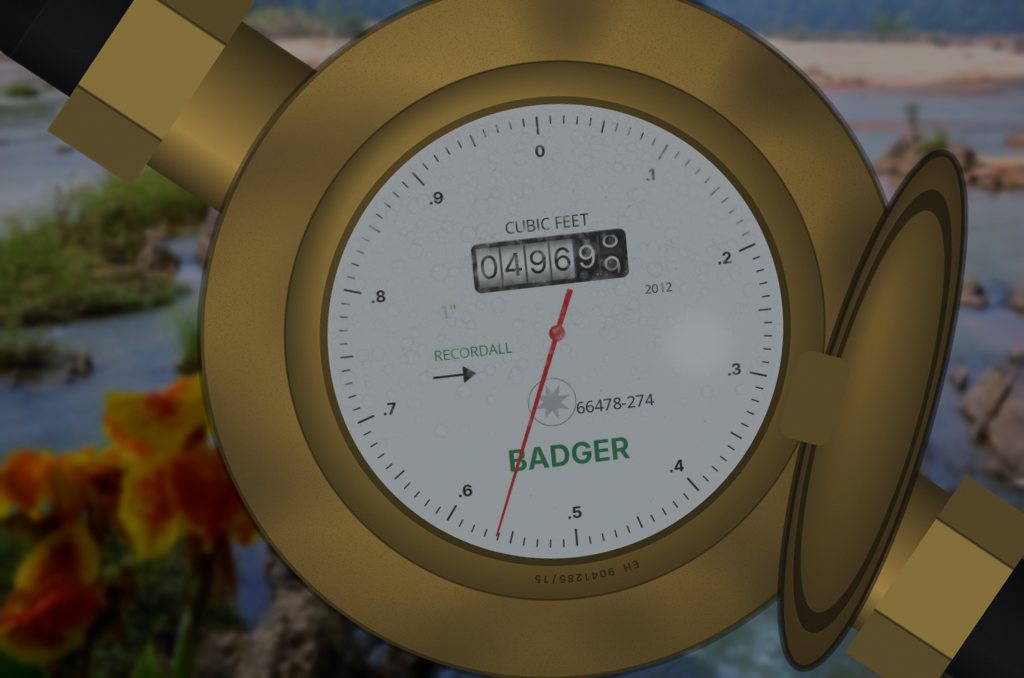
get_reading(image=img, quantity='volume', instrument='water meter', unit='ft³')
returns 49698.56 ft³
